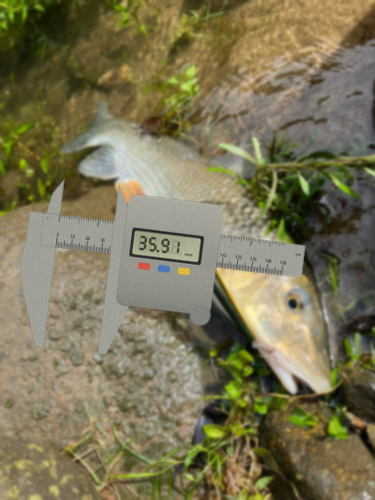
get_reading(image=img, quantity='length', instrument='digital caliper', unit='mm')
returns 35.91 mm
